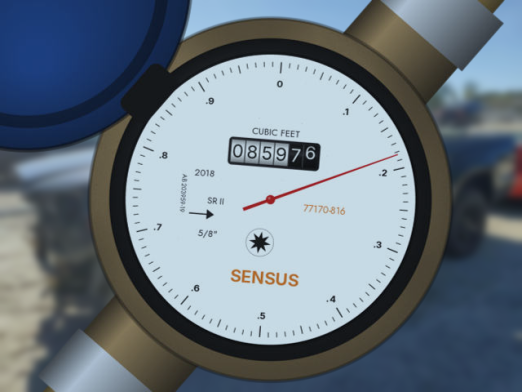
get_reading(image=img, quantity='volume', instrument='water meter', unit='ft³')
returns 85976.18 ft³
